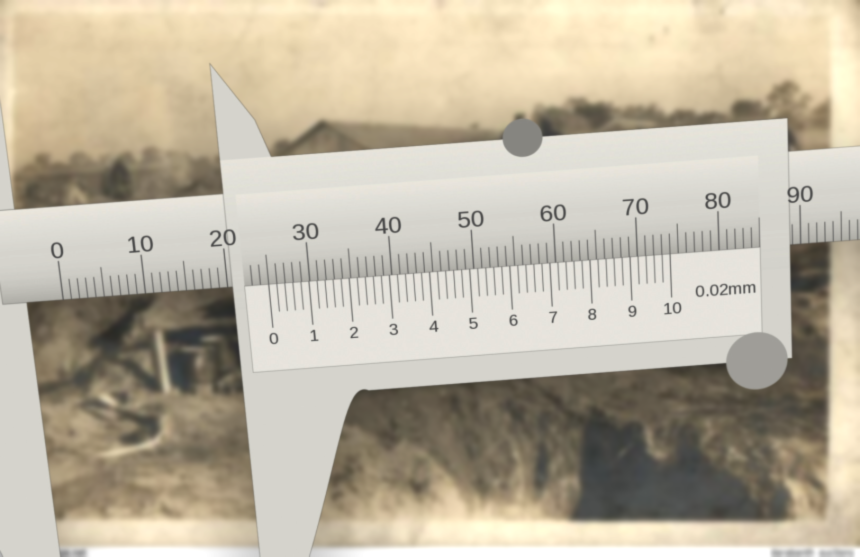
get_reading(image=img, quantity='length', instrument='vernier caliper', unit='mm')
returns 25.0 mm
